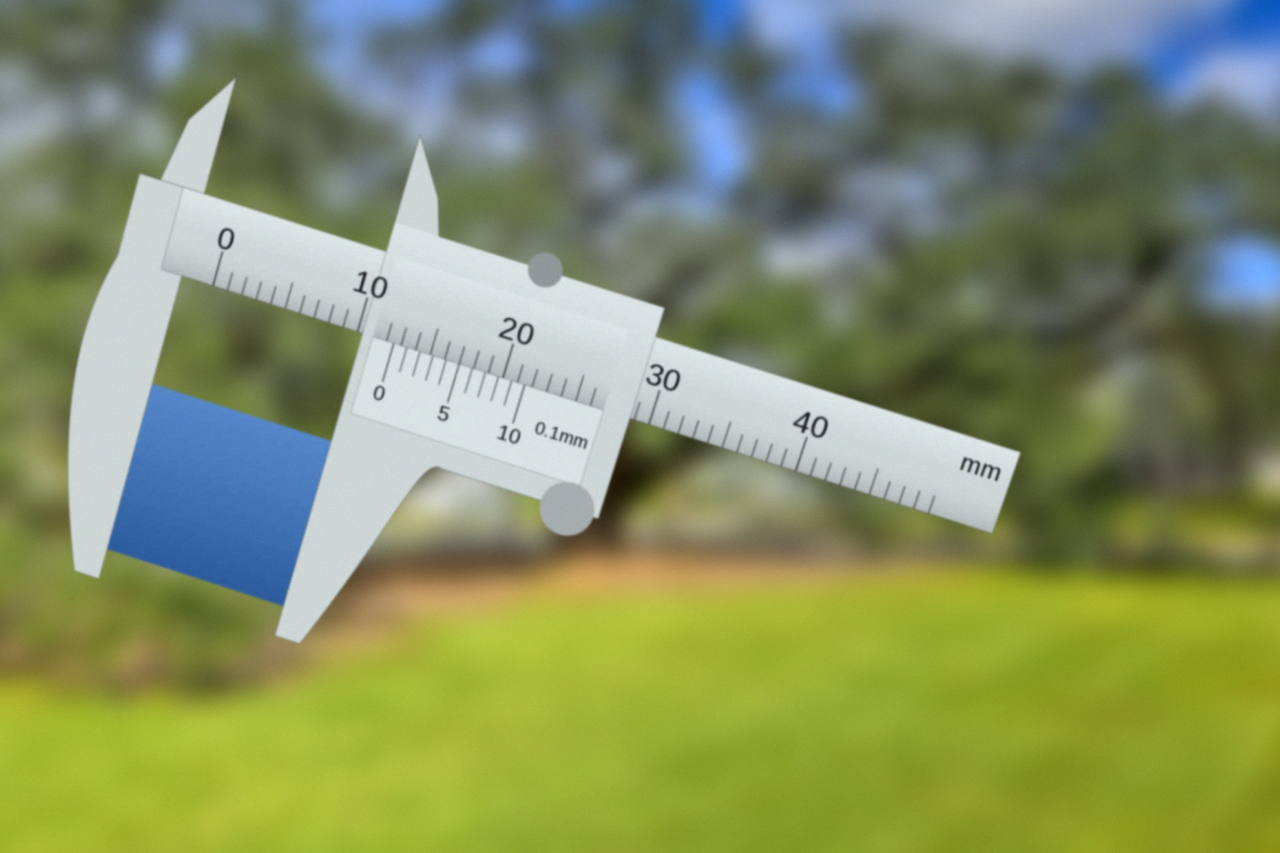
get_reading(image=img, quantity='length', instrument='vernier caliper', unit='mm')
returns 12.5 mm
